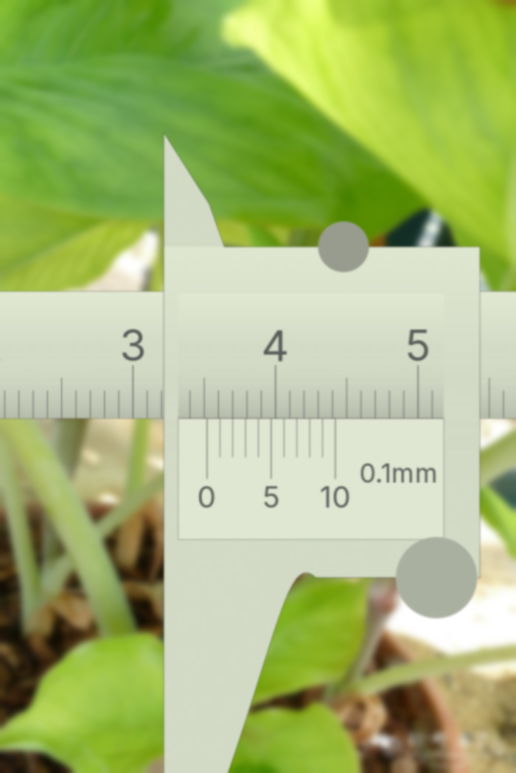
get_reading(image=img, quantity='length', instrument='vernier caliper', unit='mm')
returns 35.2 mm
